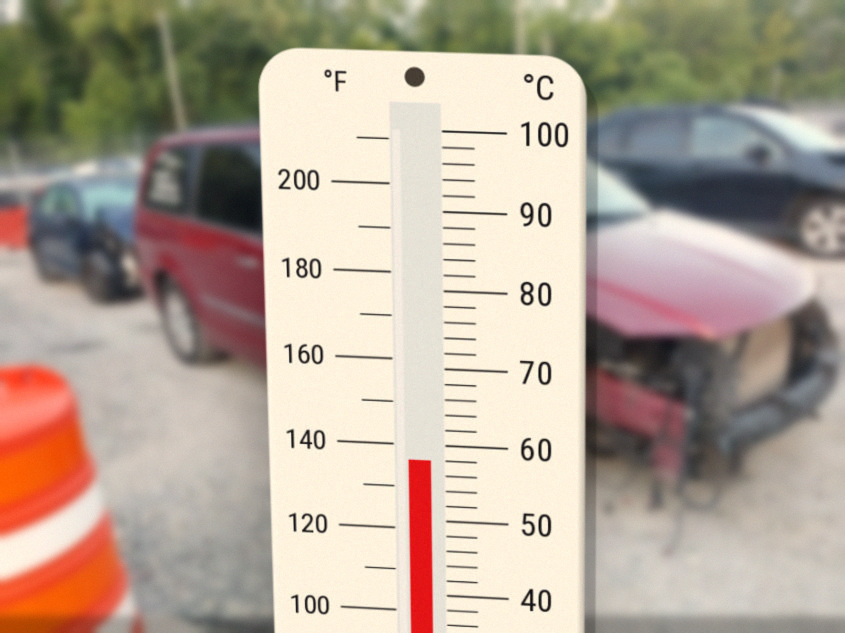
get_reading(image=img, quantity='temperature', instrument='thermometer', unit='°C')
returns 58 °C
